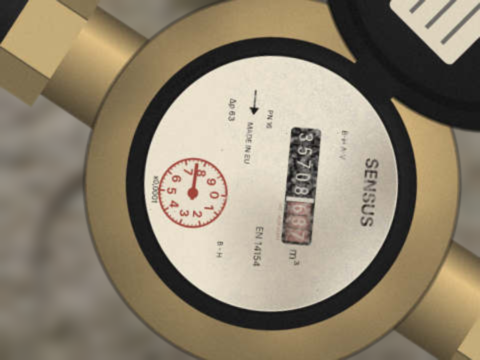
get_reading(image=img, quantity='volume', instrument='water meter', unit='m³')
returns 35708.6377 m³
